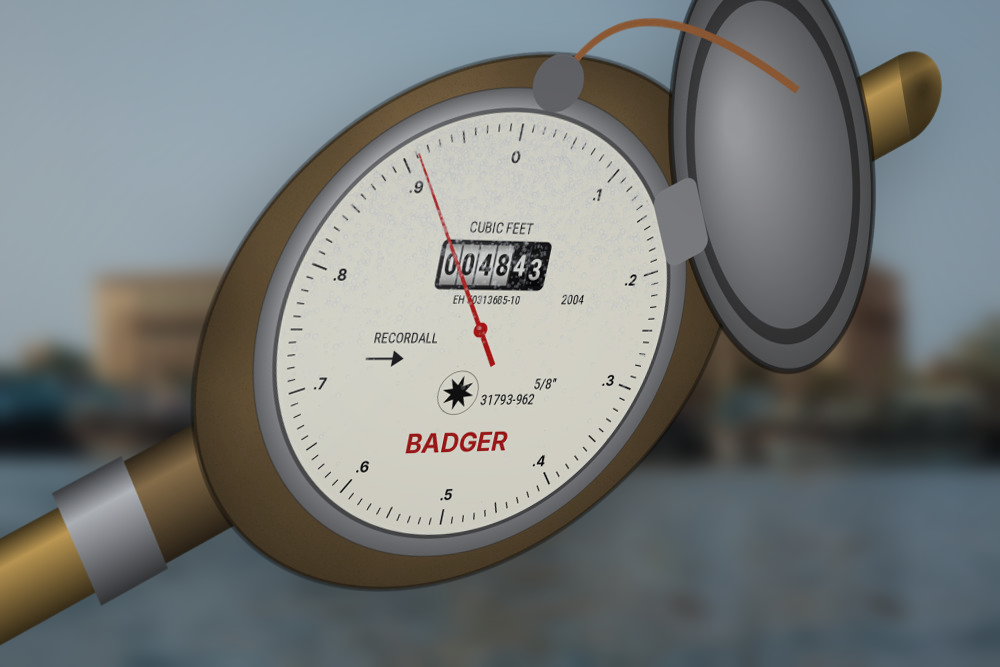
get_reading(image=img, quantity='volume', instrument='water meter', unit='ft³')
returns 4842.91 ft³
